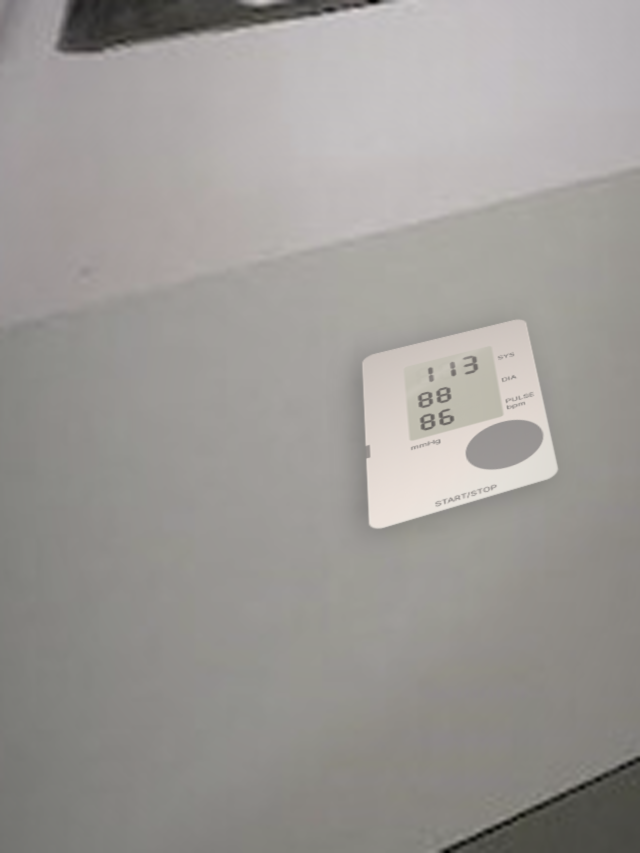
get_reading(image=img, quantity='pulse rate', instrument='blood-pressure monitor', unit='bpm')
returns 86 bpm
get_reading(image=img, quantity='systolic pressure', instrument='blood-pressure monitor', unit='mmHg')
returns 113 mmHg
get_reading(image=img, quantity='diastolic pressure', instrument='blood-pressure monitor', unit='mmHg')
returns 88 mmHg
